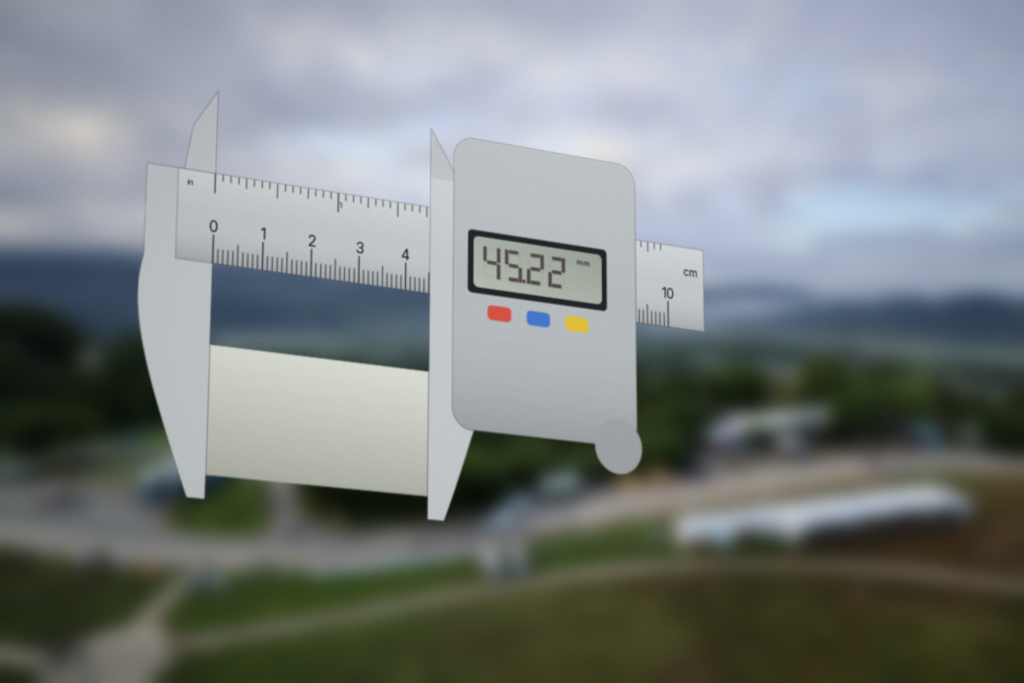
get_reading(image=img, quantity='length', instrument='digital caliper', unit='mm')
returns 45.22 mm
